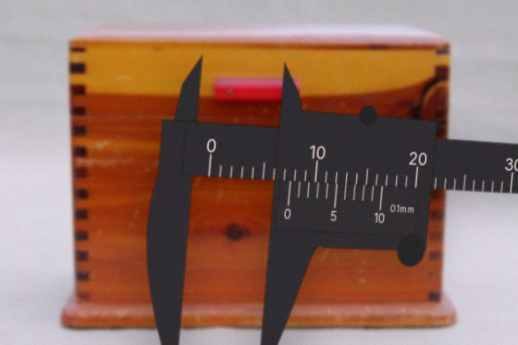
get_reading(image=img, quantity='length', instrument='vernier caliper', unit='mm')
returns 7.6 mm
